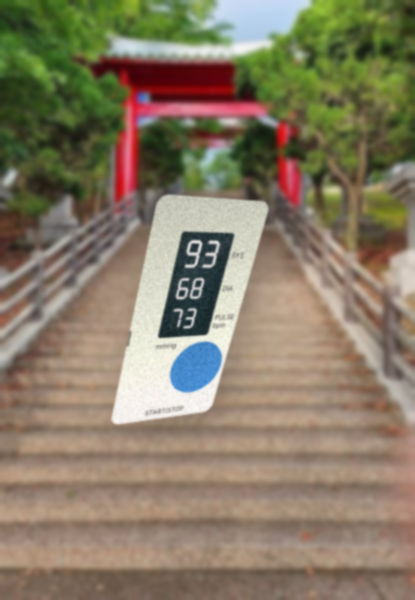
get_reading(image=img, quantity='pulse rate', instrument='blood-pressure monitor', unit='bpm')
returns 73 bpm
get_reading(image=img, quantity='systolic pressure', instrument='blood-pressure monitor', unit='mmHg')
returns 93 mmHg
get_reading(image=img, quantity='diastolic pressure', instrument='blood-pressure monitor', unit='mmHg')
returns 68 mmHg
